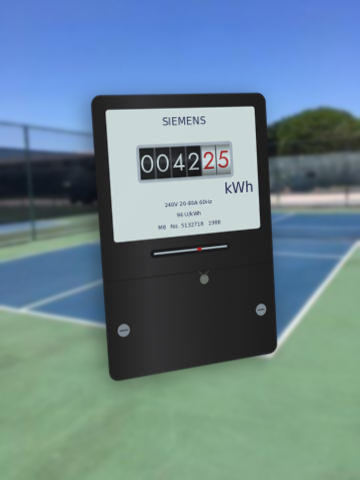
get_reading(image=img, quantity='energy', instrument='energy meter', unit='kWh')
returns 42.25 kWh
